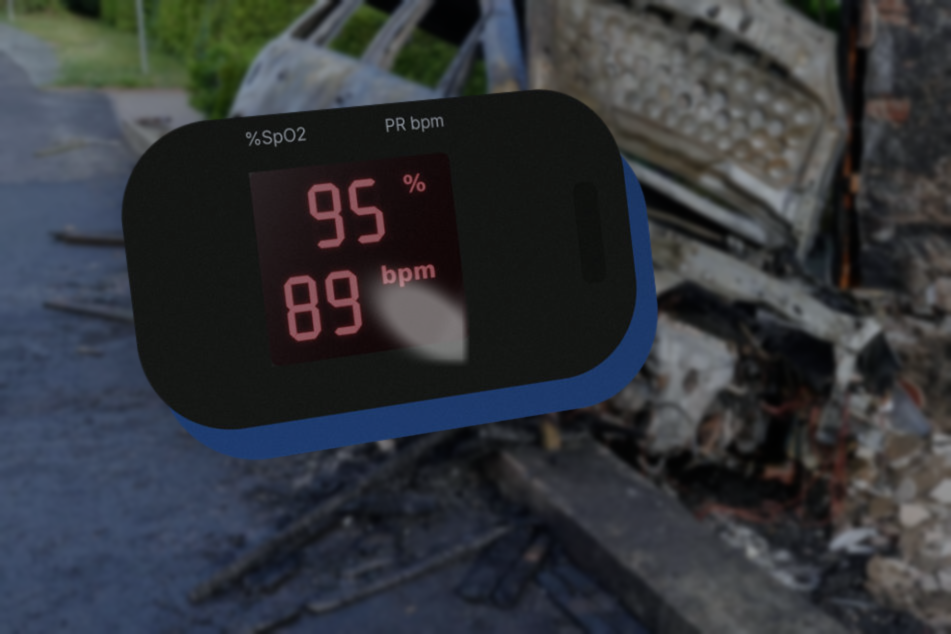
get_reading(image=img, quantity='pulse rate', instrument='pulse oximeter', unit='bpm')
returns 89 bpm
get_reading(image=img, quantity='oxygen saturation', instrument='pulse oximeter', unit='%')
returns 95 %
